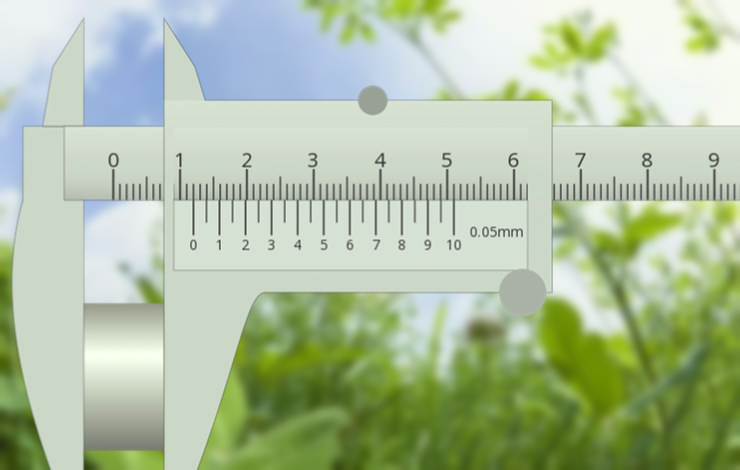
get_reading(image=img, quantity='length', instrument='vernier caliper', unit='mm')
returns 12.0 mm
